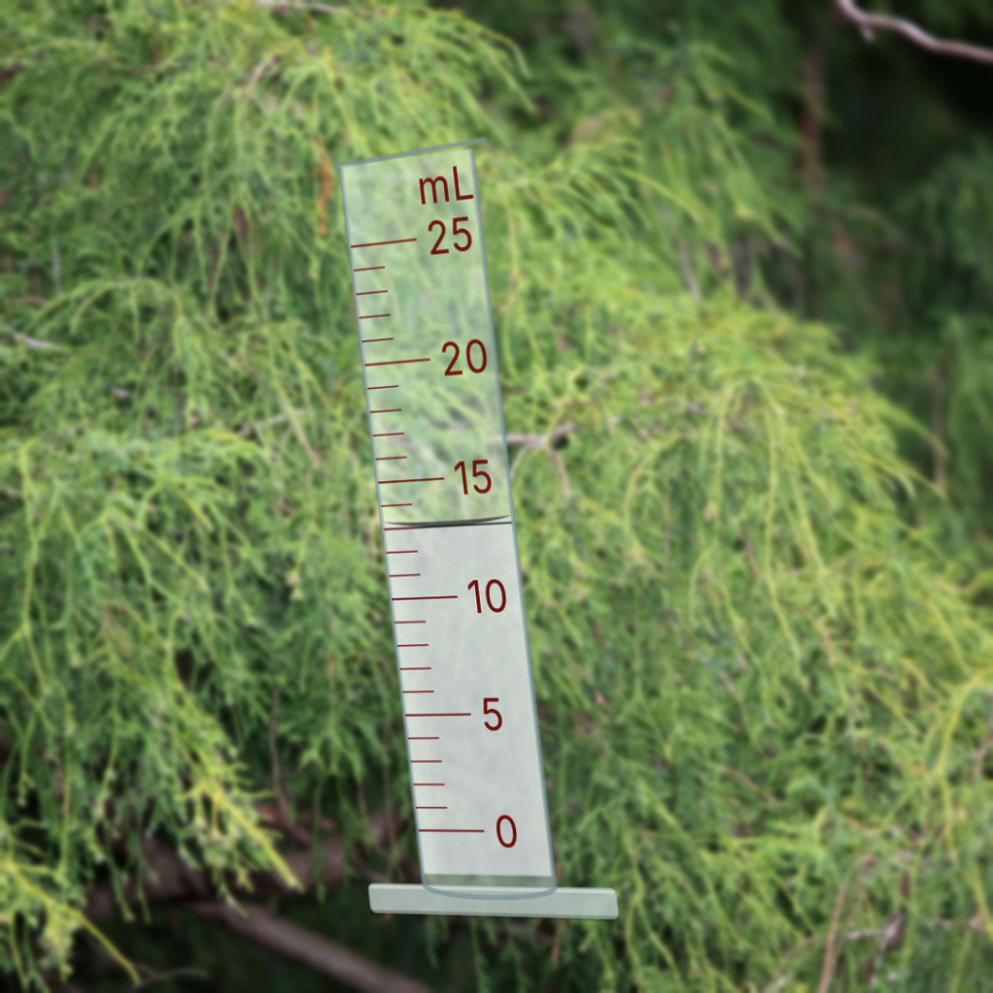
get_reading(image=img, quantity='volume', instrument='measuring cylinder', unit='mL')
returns 13 mL
